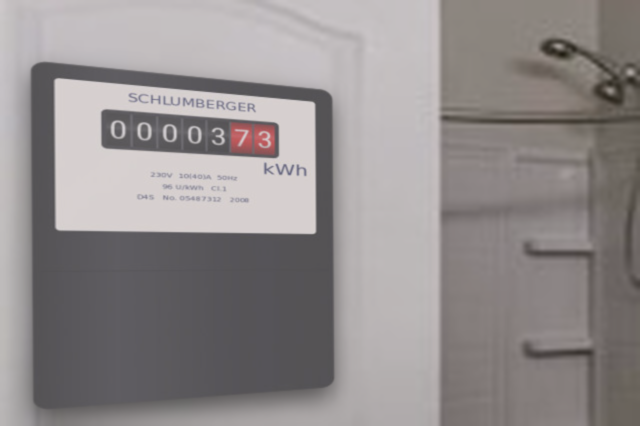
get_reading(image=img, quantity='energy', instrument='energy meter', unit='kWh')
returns 3.73 kWh
